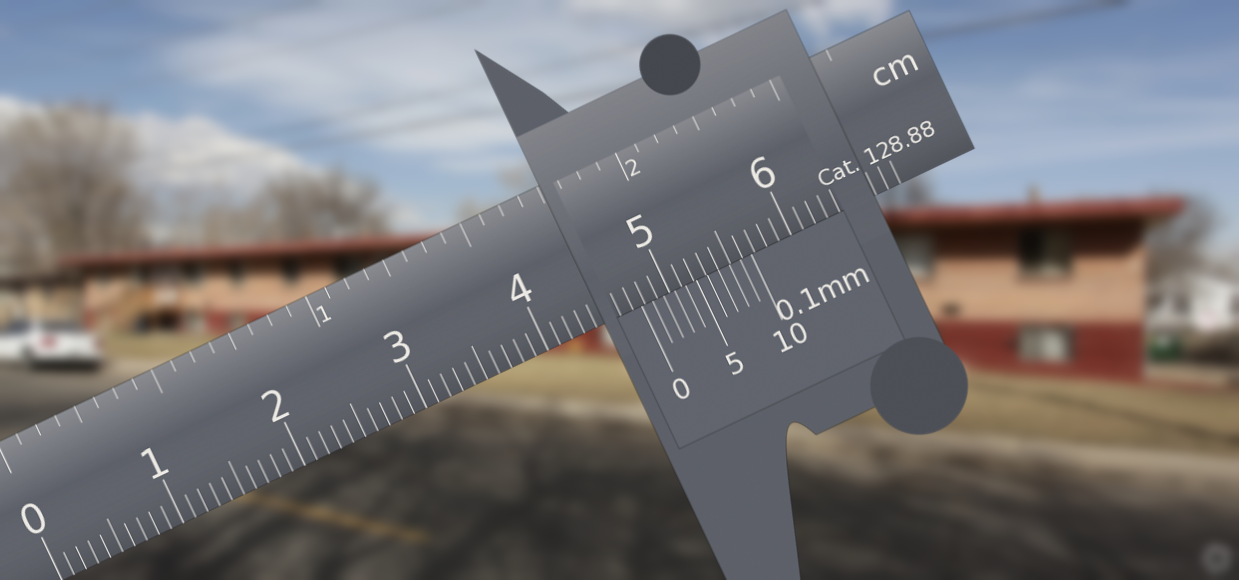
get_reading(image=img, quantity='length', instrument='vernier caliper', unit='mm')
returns 47.7 mm
